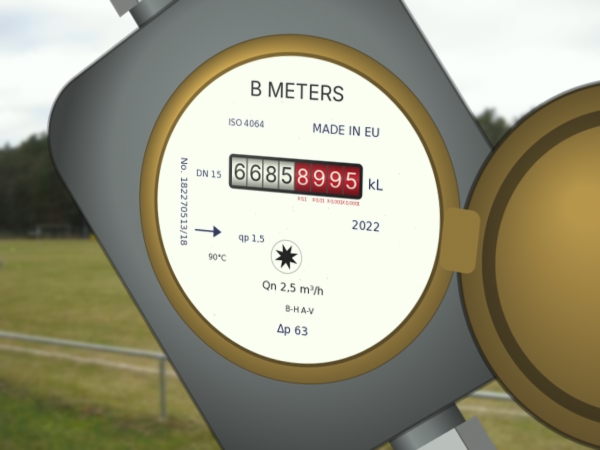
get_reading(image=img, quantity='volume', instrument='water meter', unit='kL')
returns 6685.8995 kL
